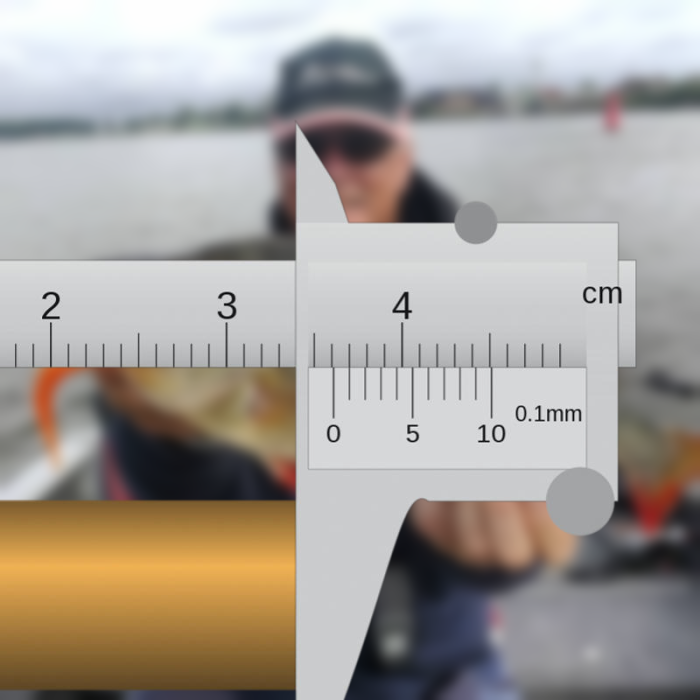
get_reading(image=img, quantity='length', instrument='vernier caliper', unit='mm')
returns 36.1 mm
